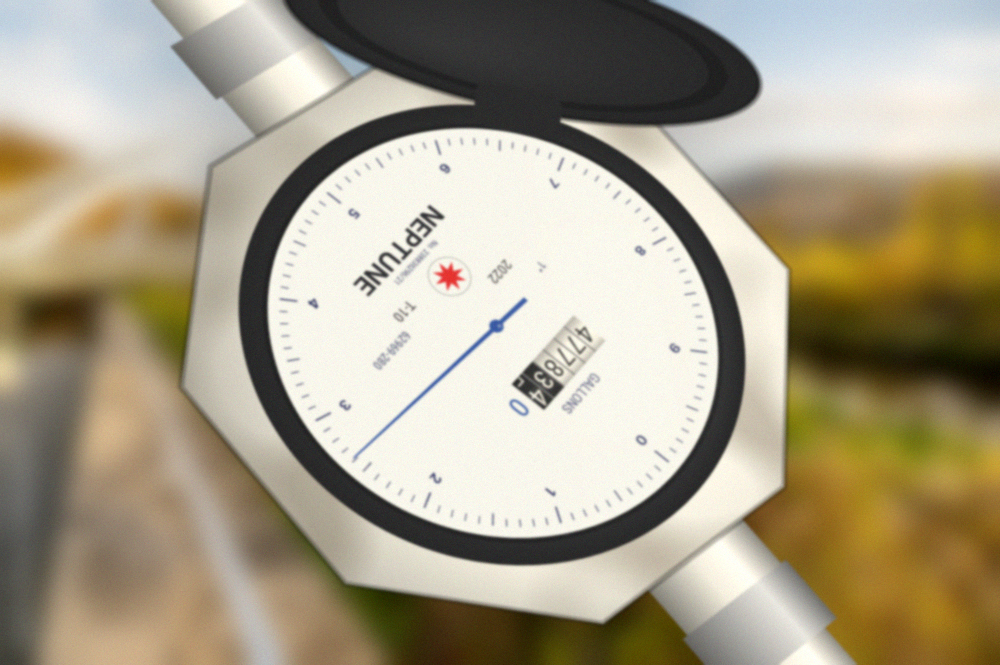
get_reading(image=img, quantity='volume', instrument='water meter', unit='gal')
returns 4778342.6 gal
